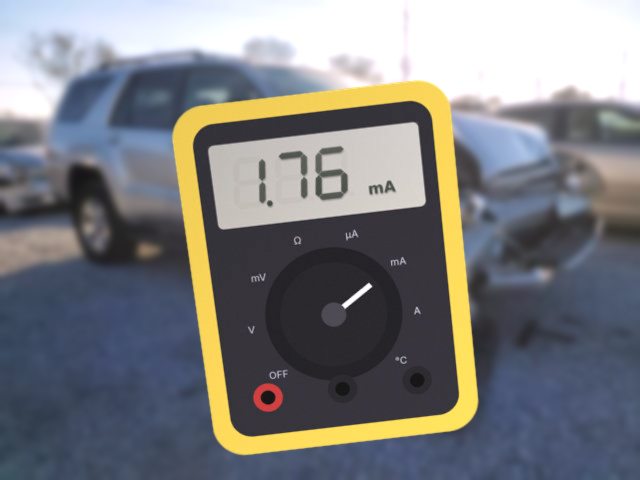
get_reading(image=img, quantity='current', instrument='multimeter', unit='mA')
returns 1.76 mA
